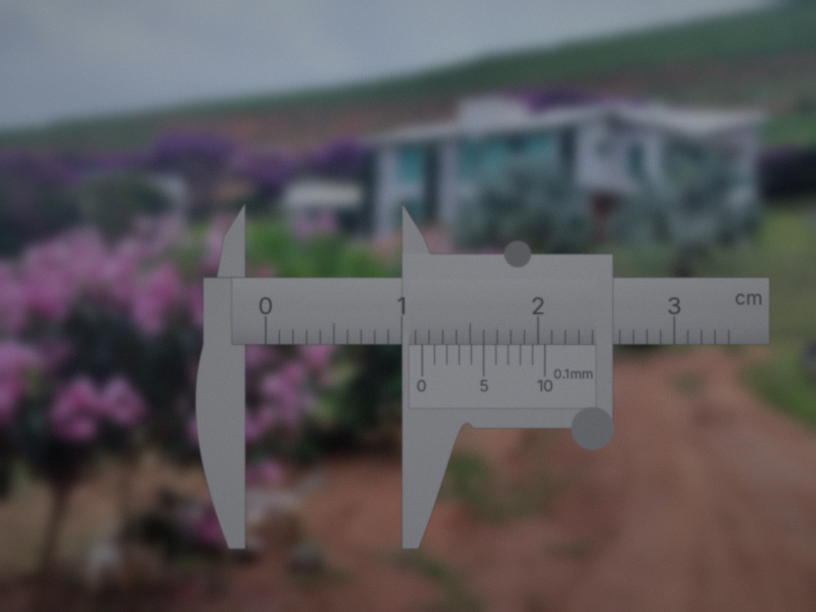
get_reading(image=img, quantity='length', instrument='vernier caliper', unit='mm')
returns 11.5 mm
